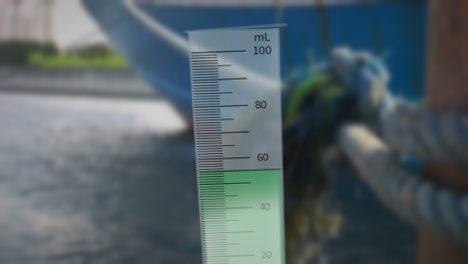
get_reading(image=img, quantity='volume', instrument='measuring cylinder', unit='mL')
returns 55 mL
